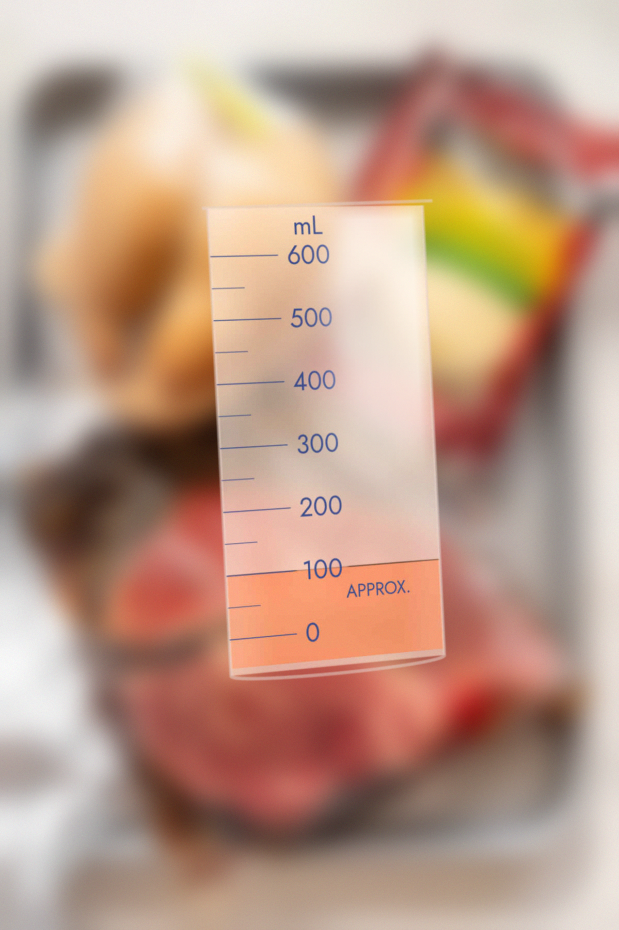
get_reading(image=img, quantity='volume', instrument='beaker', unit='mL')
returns 100 mL
